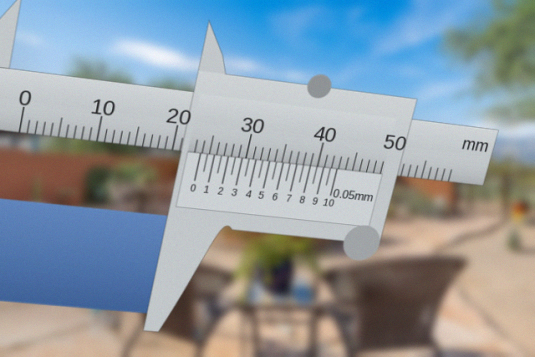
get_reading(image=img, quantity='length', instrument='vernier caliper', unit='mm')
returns 23.8 mm
